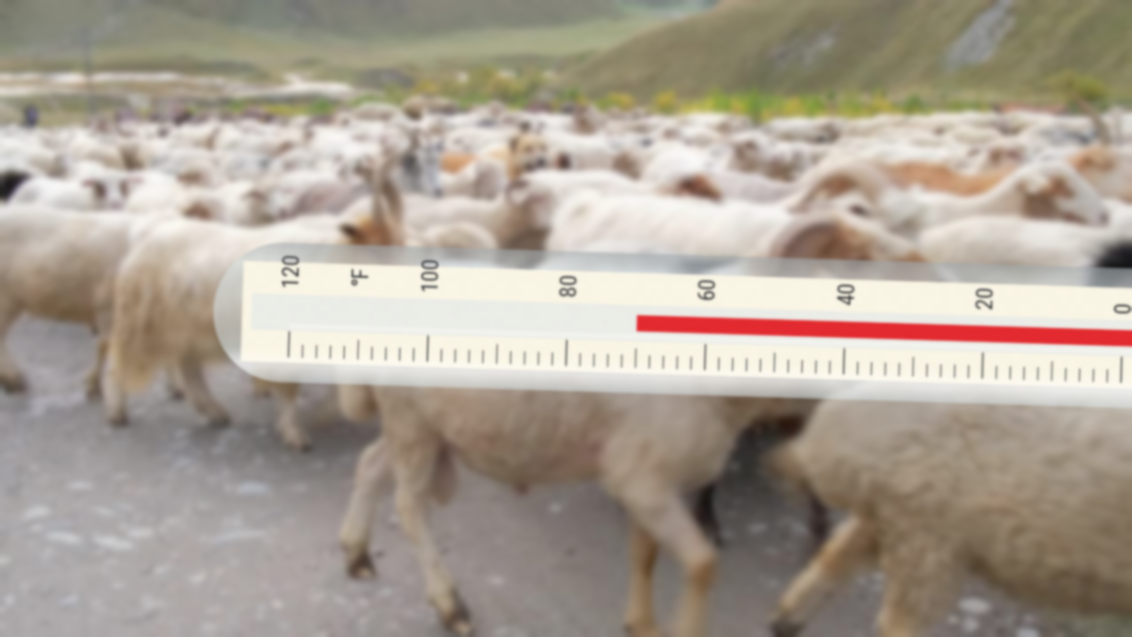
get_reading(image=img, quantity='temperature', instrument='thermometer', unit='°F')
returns 70 °F
